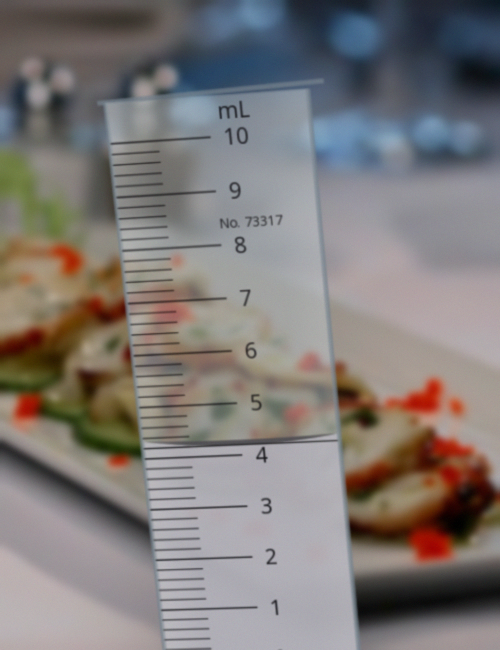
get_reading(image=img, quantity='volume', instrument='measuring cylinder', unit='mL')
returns 4.2 mL
